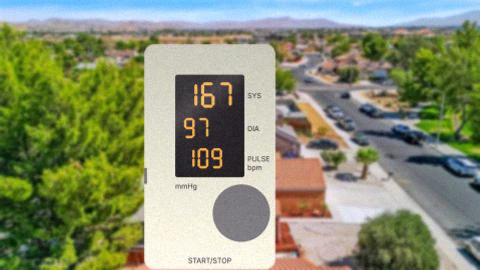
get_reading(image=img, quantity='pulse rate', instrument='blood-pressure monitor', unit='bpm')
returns 109 bpm
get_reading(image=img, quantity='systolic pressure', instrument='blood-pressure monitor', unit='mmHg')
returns 167 mmHg
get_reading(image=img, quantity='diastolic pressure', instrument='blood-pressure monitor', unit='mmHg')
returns 97 mmHg
